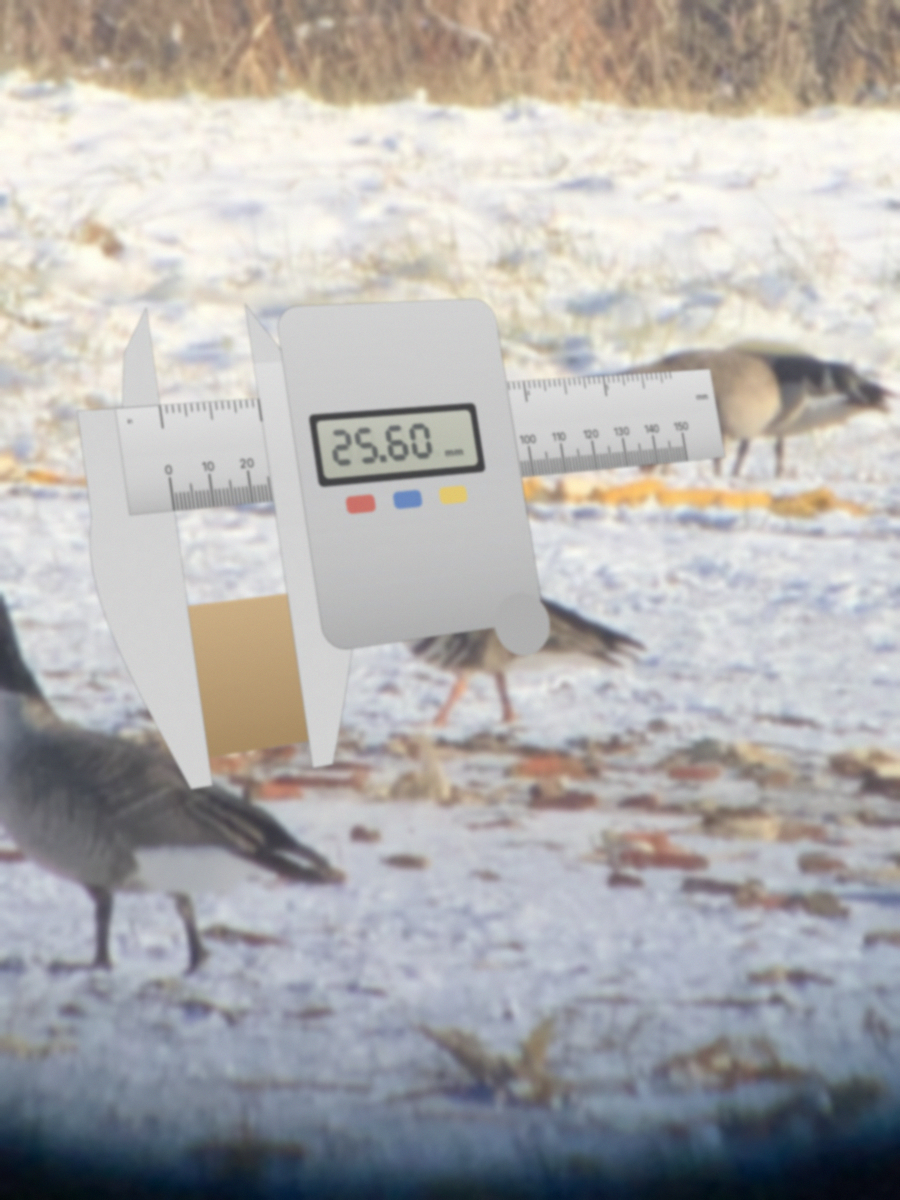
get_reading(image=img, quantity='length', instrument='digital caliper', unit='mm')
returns 25.60 mm
